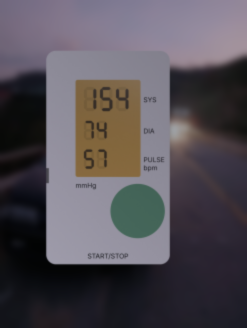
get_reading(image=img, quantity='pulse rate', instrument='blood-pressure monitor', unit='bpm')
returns 57 bpm
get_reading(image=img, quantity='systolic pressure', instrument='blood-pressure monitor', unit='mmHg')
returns 154 mmHg
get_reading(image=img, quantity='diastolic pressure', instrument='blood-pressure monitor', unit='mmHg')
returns 74 mmHg
